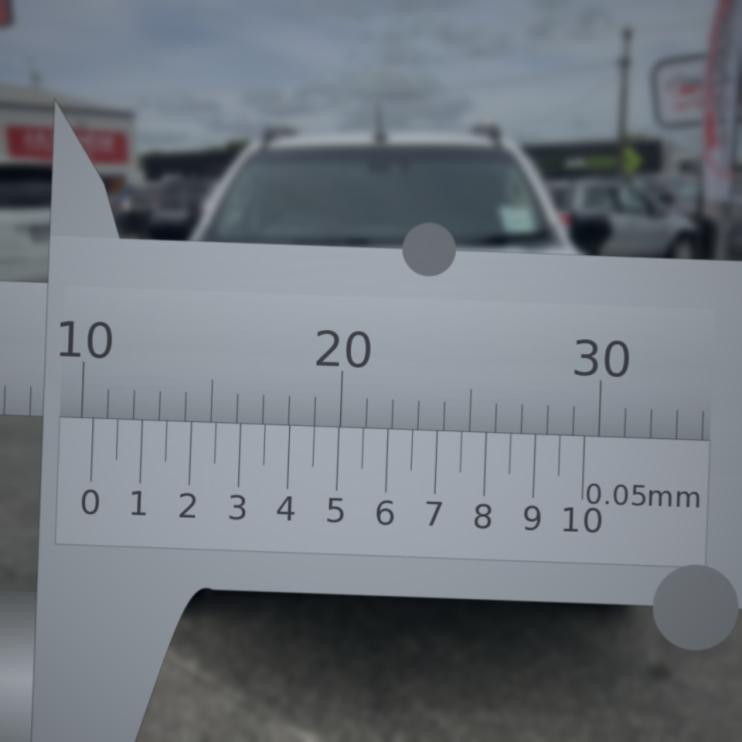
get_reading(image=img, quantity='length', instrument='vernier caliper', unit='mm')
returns 10.45 mm
